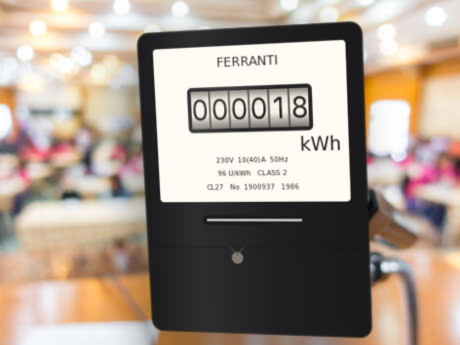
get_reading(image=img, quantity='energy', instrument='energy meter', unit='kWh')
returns 18 kWh
